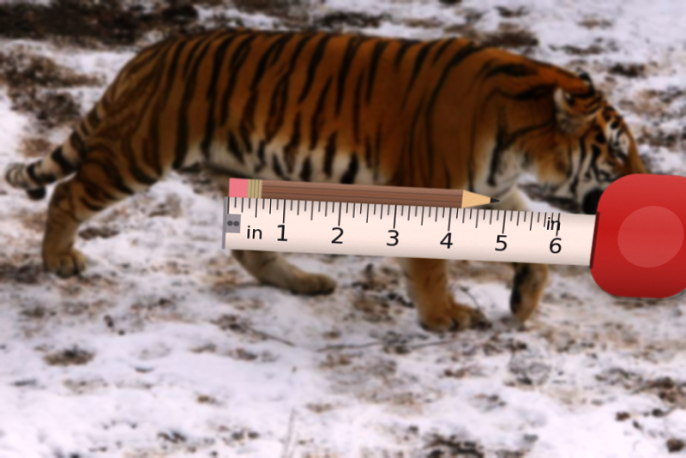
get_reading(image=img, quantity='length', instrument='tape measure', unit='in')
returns 4.875 in
